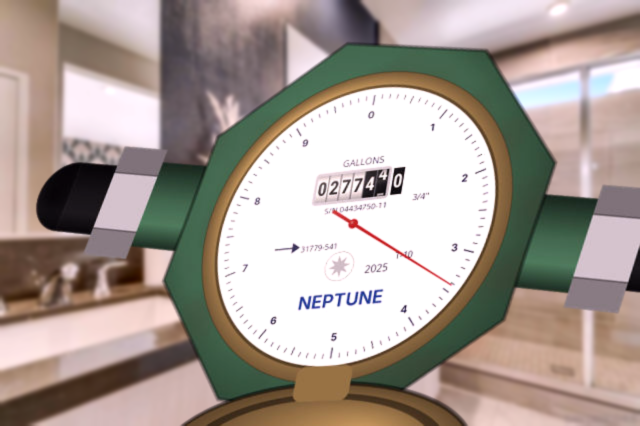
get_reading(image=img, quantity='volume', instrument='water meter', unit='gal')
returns 277443.4 gal
